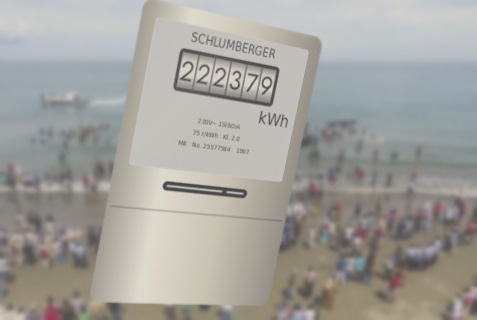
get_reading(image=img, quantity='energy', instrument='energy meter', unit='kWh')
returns 222379 kWh
